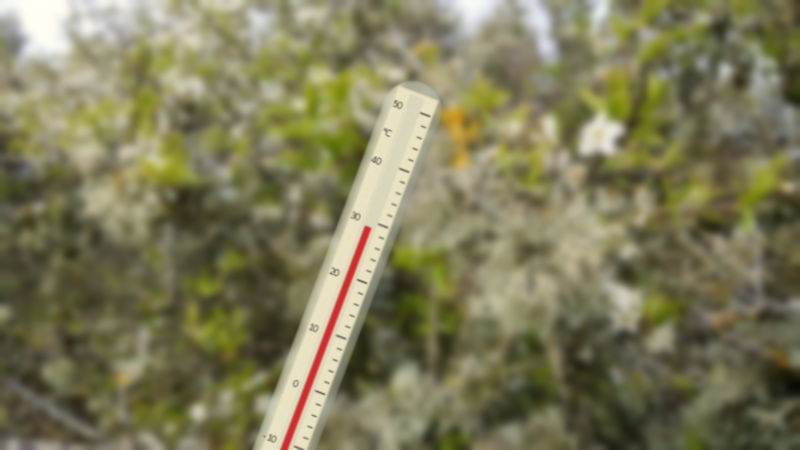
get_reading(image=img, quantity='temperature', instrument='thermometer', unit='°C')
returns 29 °C
